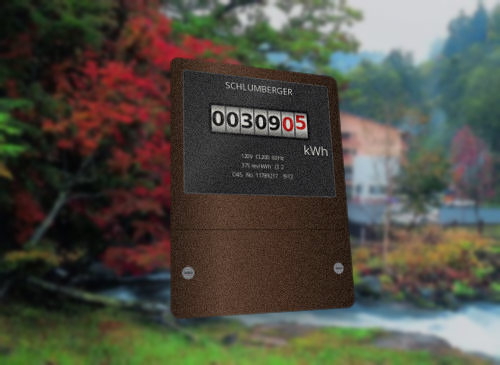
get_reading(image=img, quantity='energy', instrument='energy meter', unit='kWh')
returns 309.05 kWh
